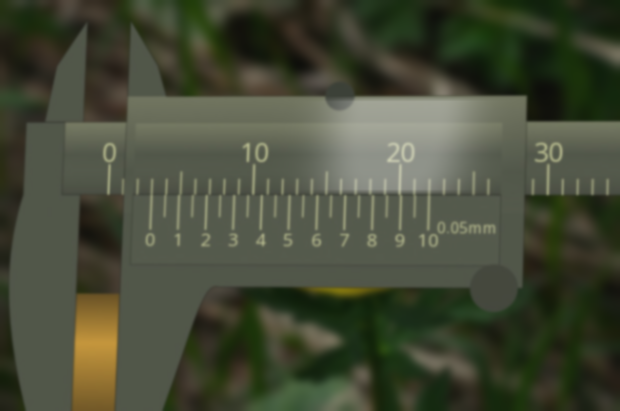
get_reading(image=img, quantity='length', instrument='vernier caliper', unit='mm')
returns 3.0 mm
